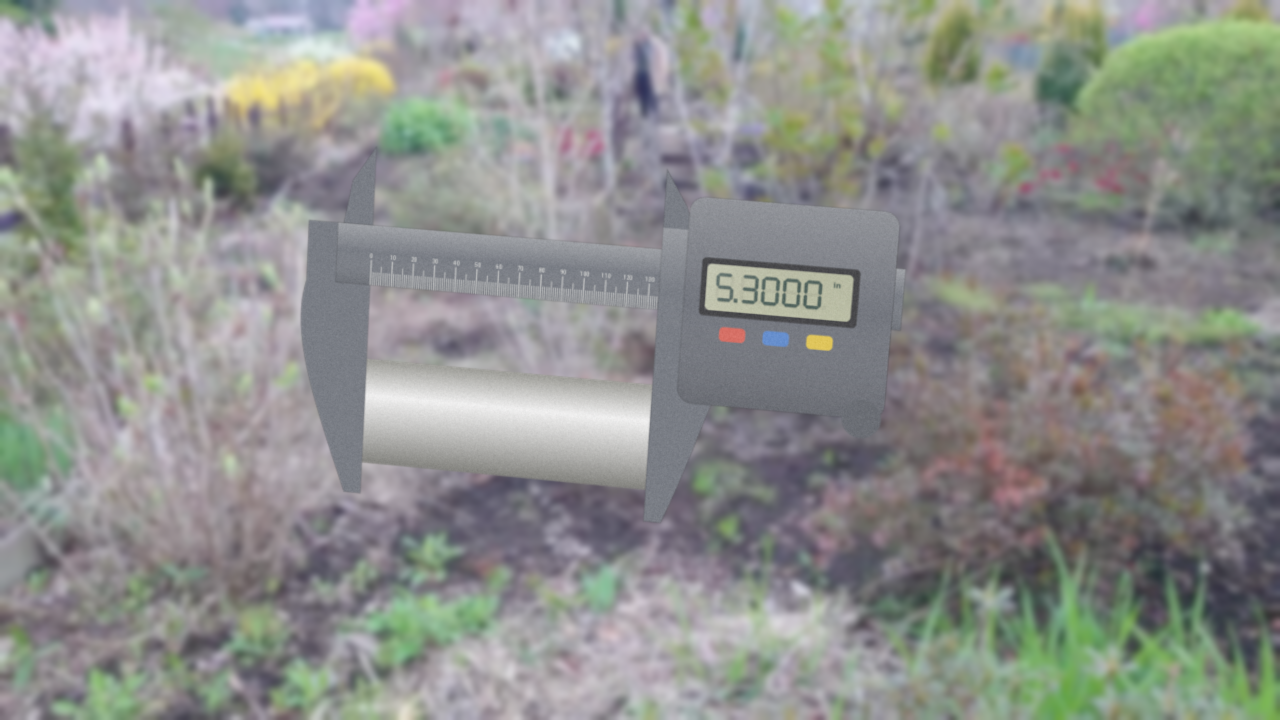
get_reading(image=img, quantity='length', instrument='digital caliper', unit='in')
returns 5.3000 in
